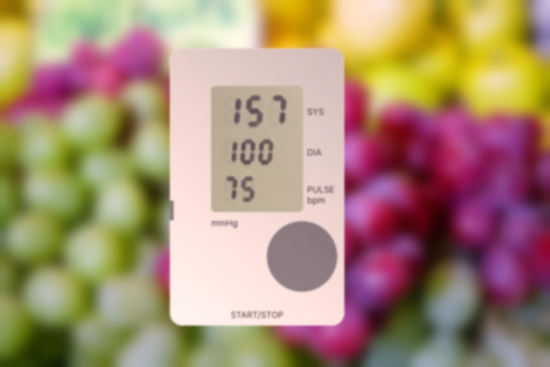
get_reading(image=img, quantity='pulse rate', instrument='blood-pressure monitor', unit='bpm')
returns 75 bpm
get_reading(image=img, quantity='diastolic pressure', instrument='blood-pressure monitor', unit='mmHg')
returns 100 mmHg
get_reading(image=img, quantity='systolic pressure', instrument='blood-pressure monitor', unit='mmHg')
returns 157 mmHg
